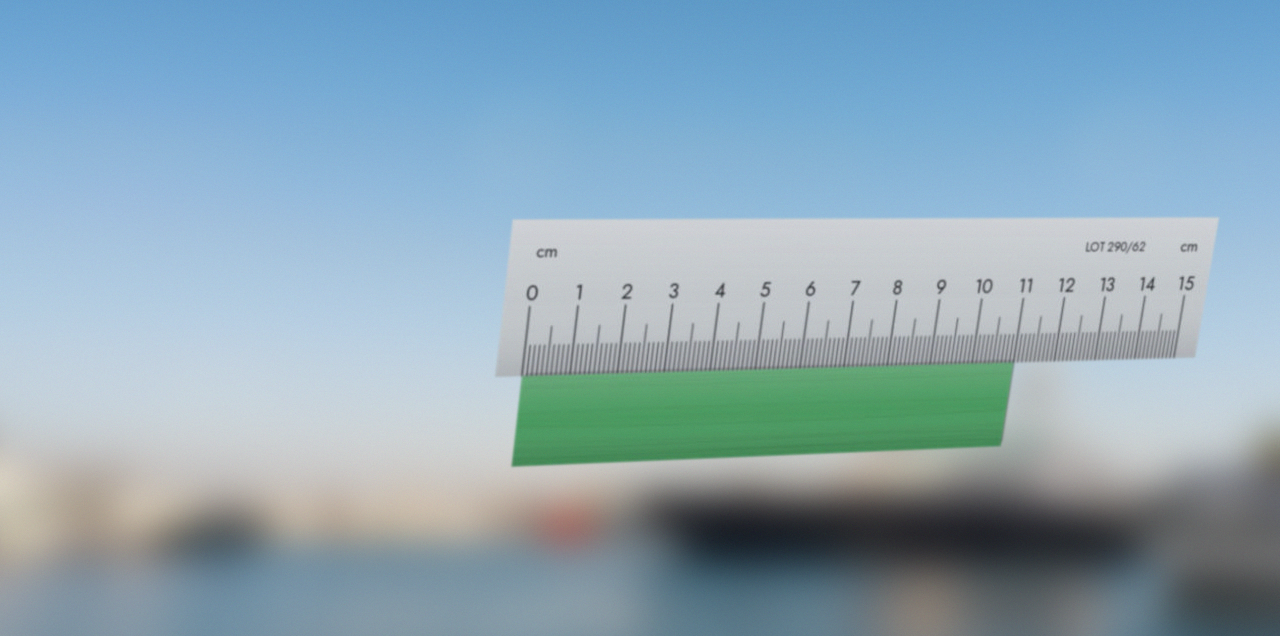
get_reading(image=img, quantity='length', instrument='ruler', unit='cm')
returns 11 cm
